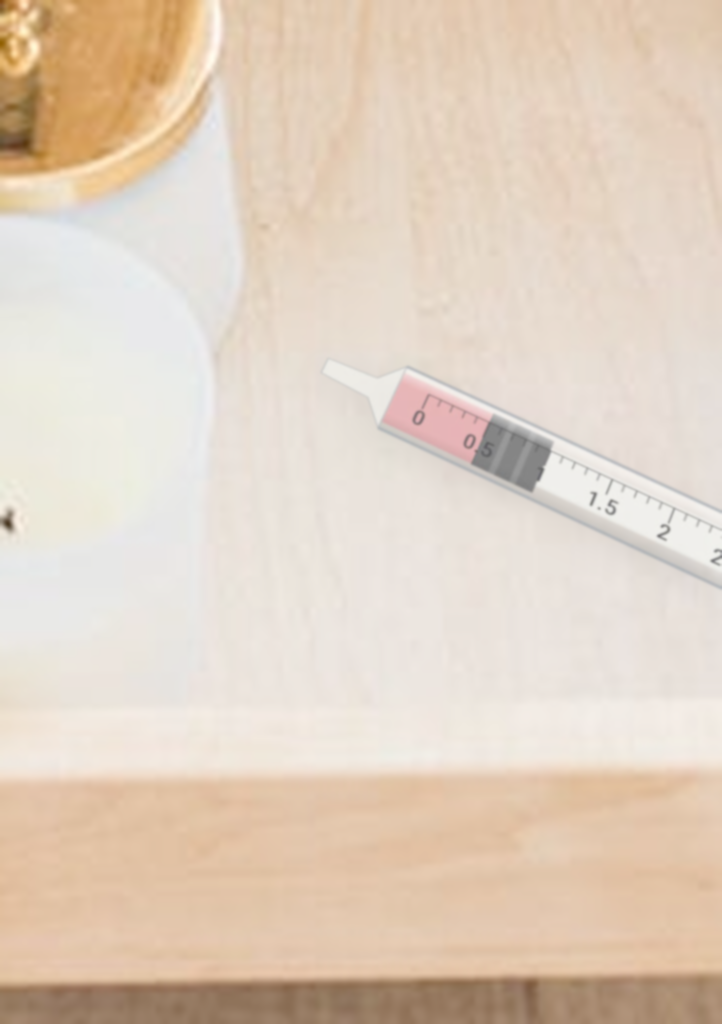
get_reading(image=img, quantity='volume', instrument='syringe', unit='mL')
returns 0.5 mL
